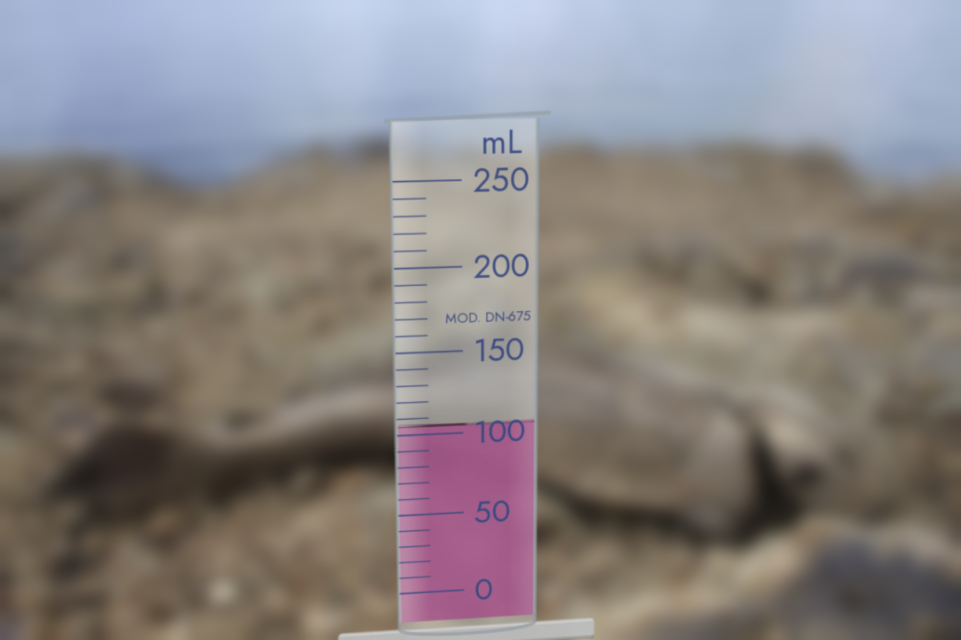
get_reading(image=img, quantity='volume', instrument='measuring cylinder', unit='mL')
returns 105 mL
